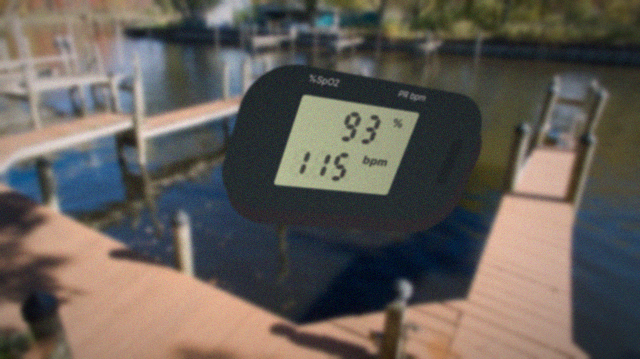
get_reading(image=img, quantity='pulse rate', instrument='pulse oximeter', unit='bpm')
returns 115 bpm
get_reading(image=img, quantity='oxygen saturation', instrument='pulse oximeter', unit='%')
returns 93 %
